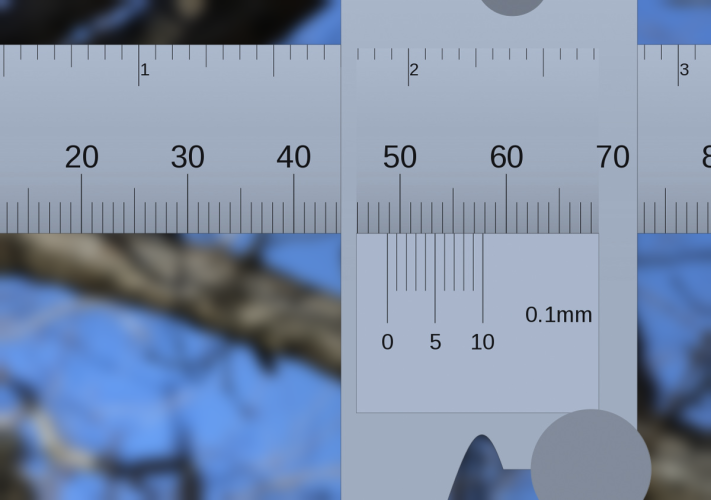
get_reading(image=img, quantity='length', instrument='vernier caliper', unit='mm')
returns 48.8 mm
